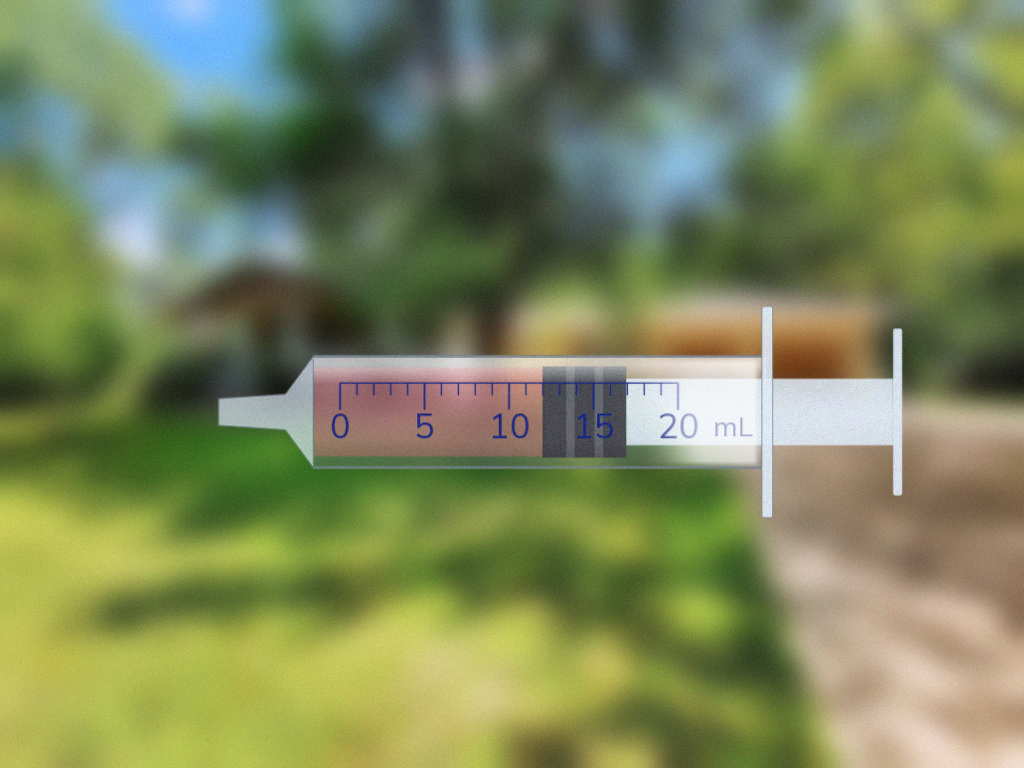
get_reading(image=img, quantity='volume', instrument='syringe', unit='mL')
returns 12 mL
